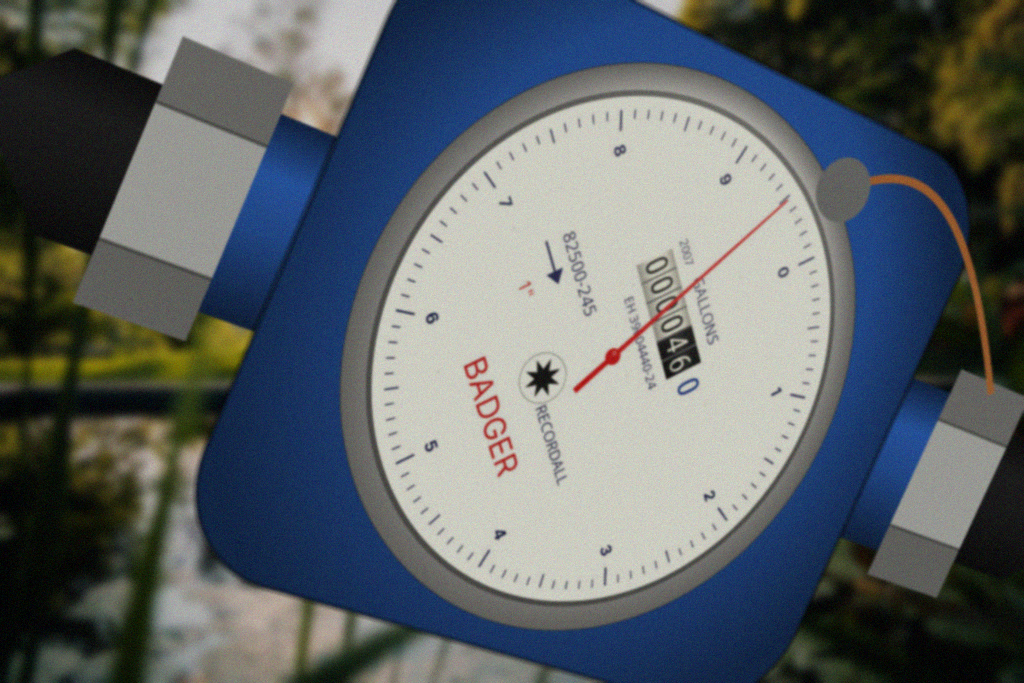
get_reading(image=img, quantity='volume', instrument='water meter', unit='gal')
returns 459.5 gal
